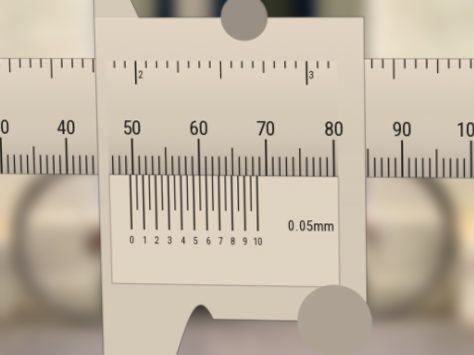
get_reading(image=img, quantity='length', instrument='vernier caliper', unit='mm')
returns 49.6 mm
